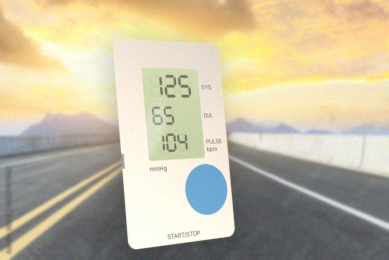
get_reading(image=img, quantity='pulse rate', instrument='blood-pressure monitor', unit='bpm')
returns 104 bpm
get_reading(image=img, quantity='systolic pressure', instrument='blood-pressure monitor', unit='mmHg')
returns 125 mmHg
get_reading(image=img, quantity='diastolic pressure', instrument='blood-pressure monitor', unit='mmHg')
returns 65 mmHg
